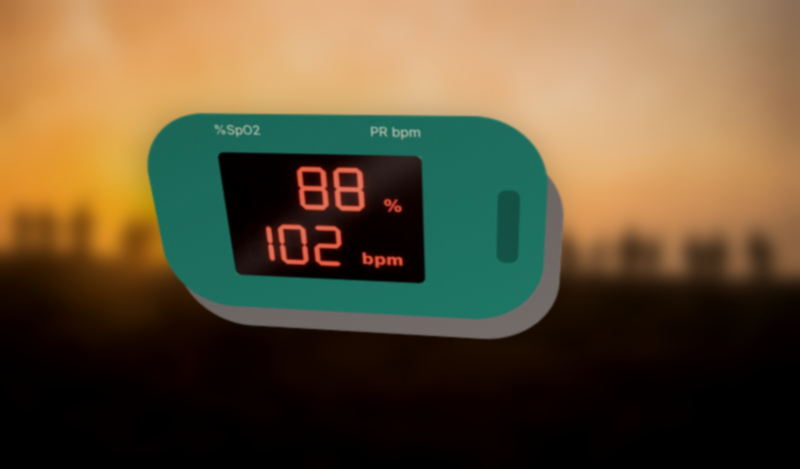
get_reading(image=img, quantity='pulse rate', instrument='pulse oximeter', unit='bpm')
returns 102 bpm
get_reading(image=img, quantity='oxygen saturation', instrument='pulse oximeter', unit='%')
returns 88 %
